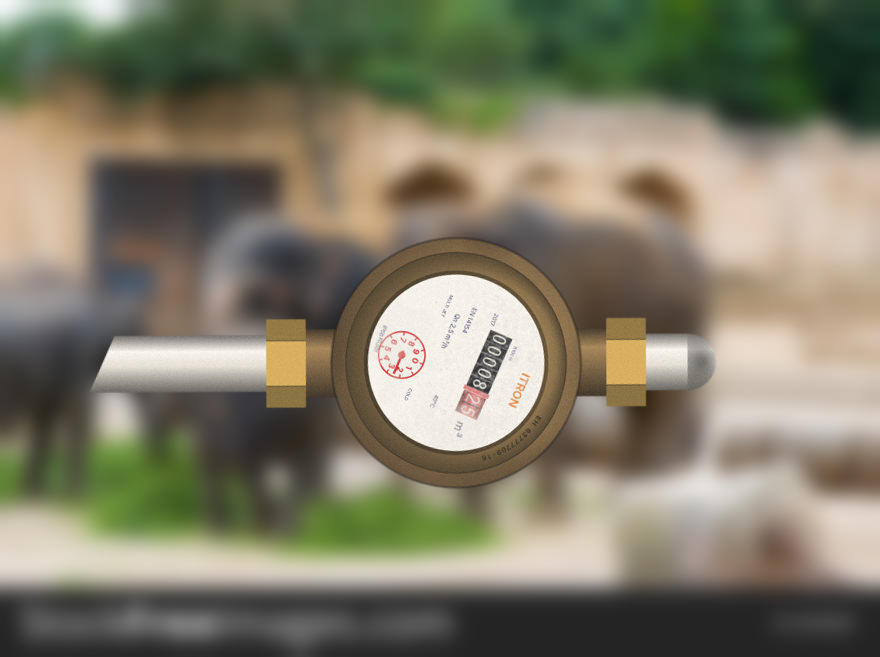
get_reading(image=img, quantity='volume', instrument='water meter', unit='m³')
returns 8.252 m³
